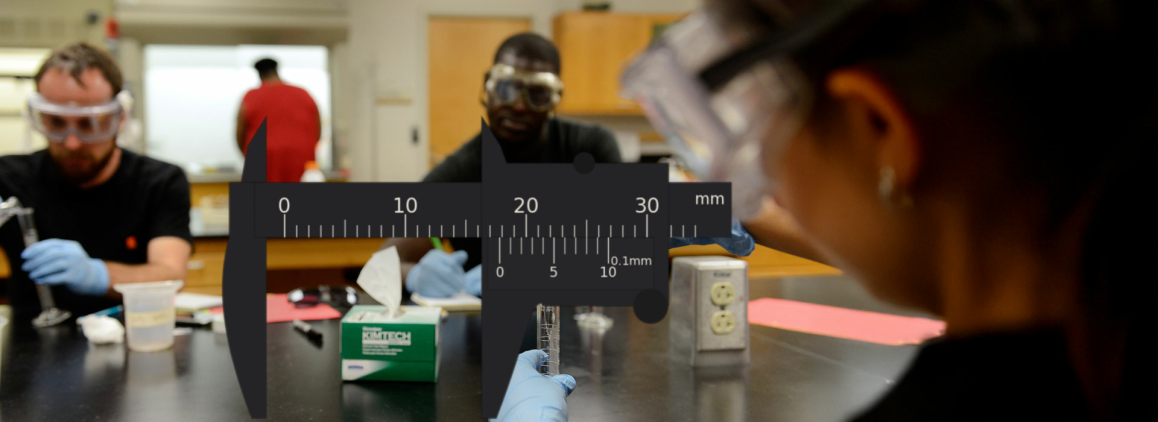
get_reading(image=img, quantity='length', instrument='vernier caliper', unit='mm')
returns 17.8 mm
